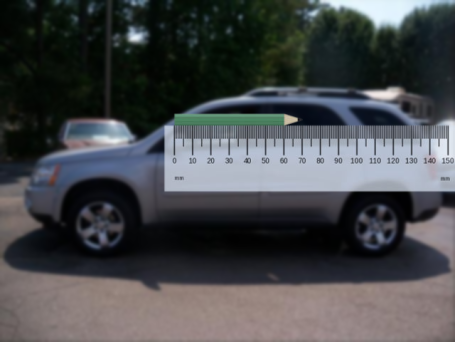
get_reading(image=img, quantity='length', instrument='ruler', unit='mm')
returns 70 mm
